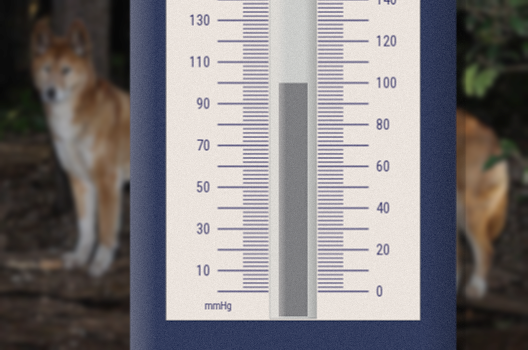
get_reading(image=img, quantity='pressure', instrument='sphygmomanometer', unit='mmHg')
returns 100 mmHg
